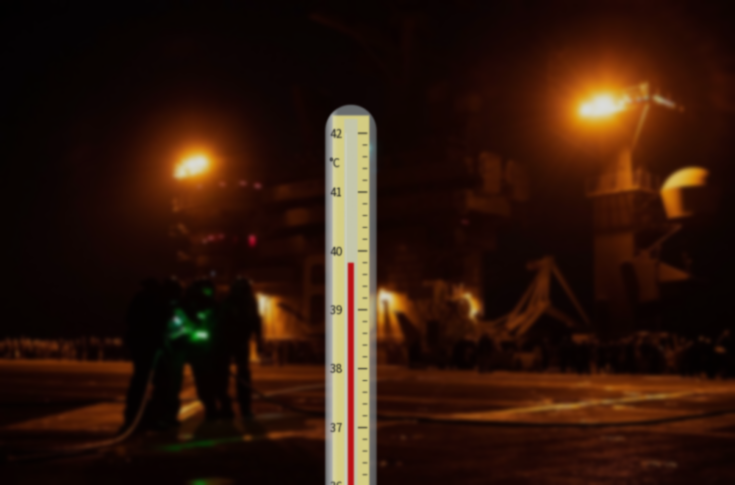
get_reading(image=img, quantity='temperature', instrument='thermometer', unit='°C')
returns 39.8 °C
